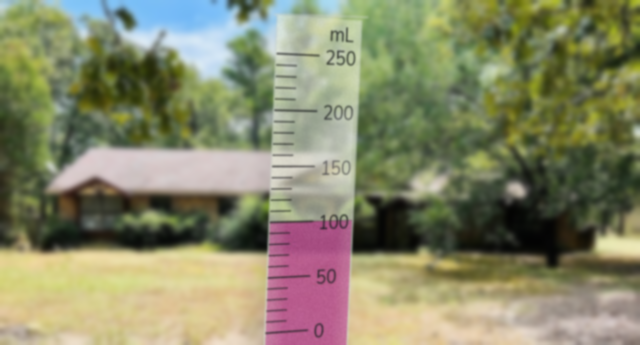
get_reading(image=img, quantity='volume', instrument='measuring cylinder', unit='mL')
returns 100 mL
